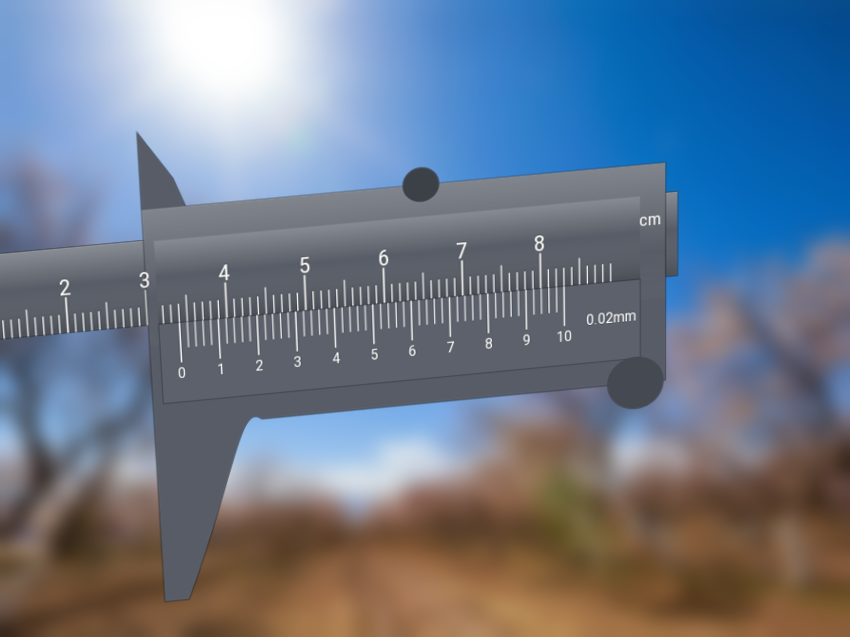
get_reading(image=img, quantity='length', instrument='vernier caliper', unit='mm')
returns 34.0 mm
